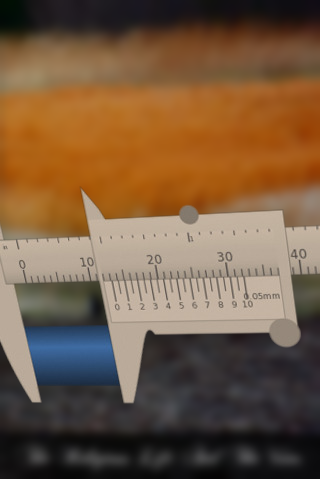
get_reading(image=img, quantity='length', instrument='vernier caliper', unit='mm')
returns 13.2 mm
